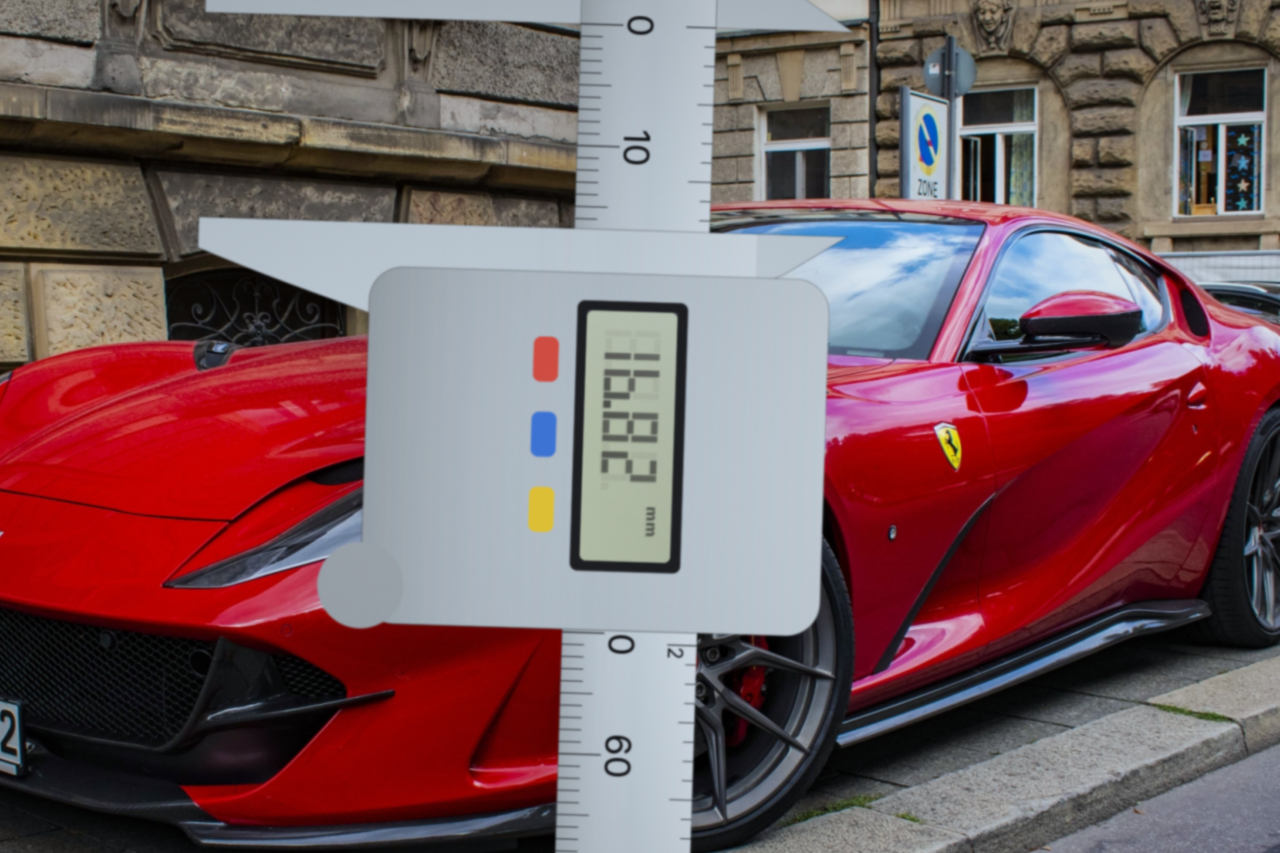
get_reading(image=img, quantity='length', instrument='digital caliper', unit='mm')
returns 16.82 mm
